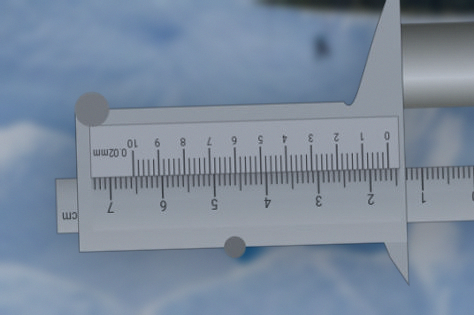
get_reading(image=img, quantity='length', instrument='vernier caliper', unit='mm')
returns 16.5 mm
